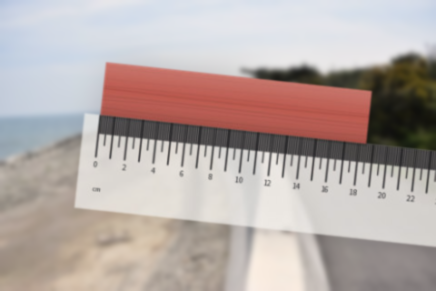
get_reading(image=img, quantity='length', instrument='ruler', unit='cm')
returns 18.5 cm
